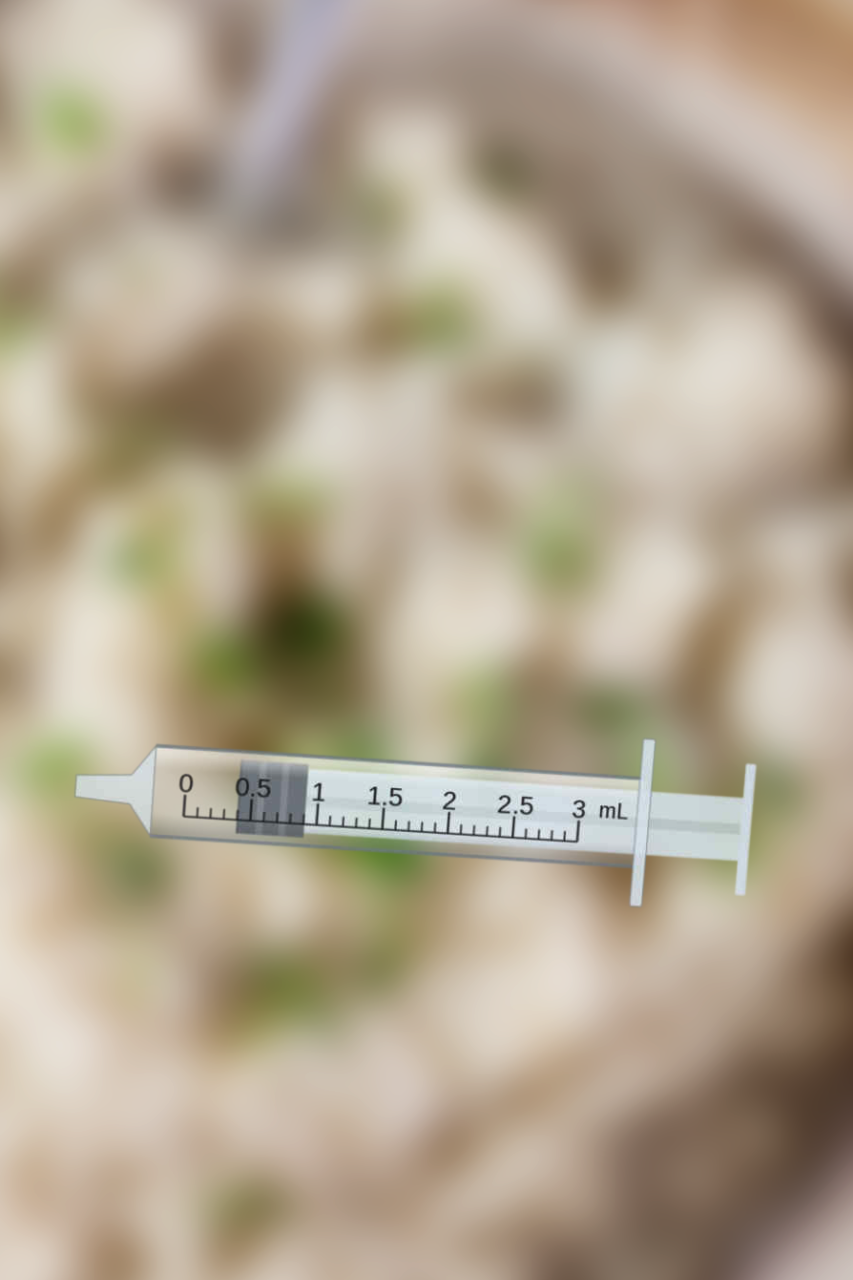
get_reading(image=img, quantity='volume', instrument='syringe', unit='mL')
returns 0.4 mL
